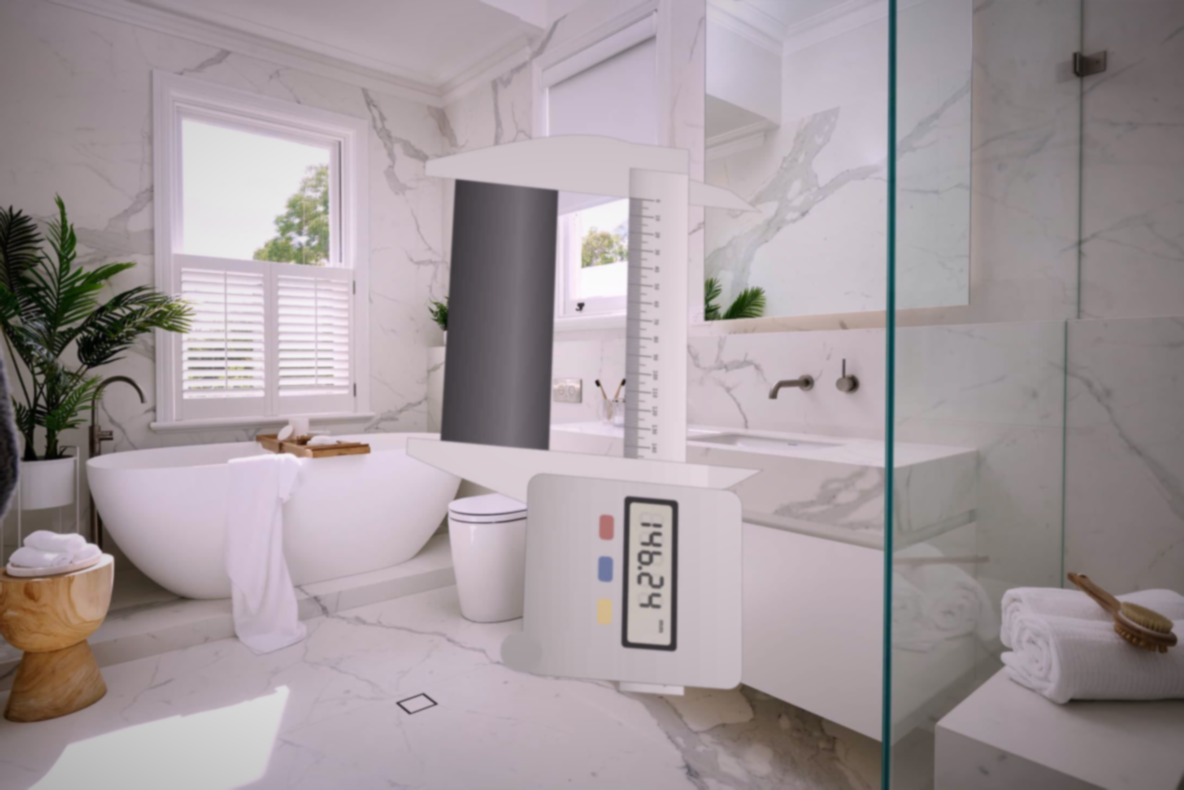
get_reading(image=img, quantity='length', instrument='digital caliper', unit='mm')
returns 146.24 mm
